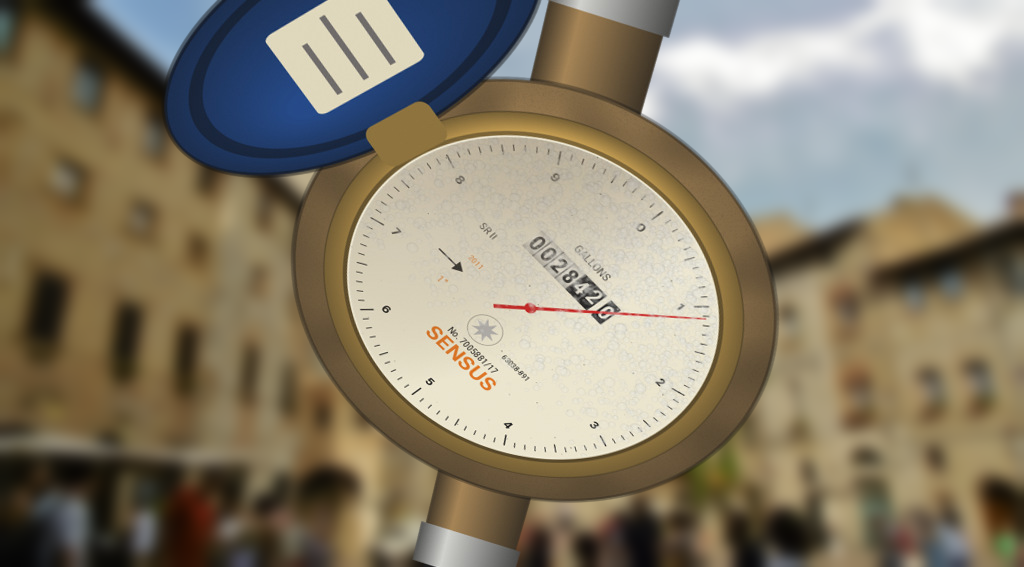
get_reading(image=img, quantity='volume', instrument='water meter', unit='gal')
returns 28421.1 gal
